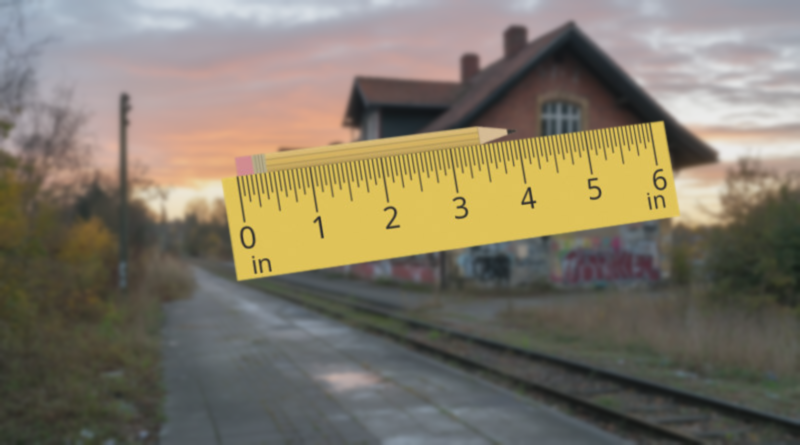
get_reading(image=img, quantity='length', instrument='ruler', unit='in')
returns 4 in
